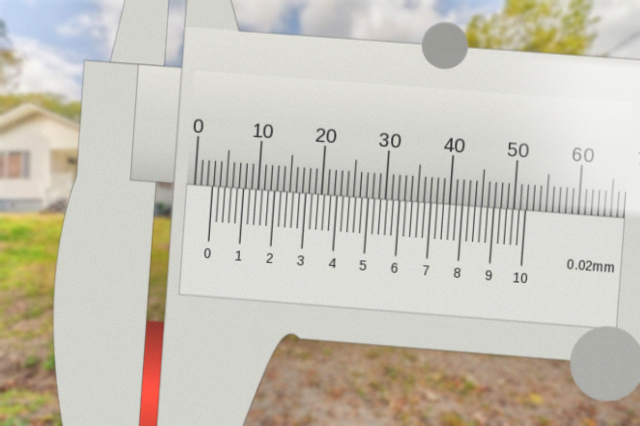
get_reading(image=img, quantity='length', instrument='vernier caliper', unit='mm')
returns 2.8 mm
